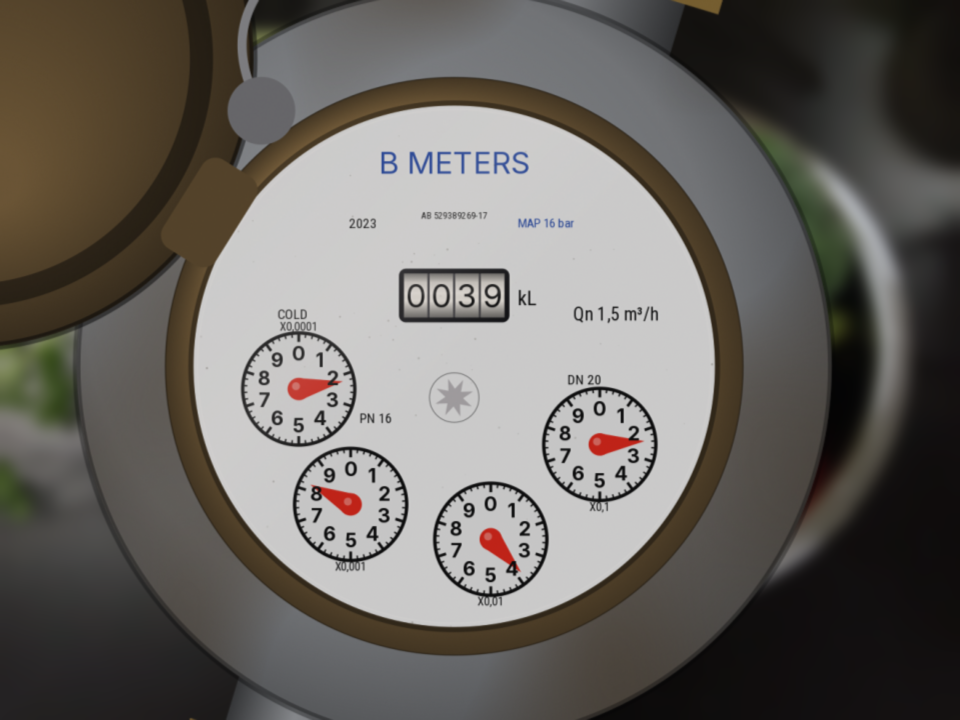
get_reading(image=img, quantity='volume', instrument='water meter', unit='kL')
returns 39.2382 kL
